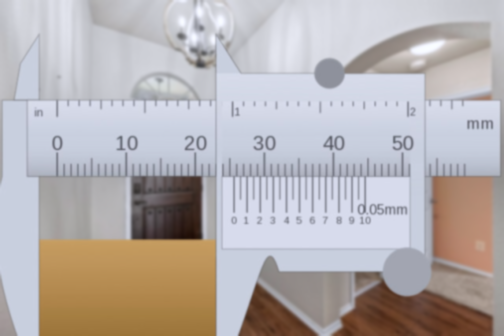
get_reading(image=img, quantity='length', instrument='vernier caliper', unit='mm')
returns 25.6 mm
